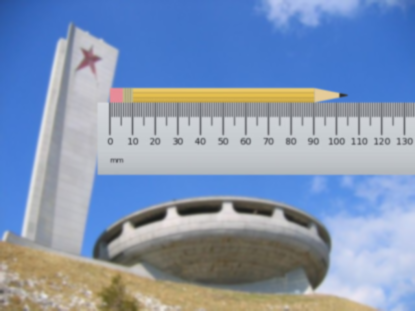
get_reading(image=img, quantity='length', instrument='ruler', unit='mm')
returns 105 mm
